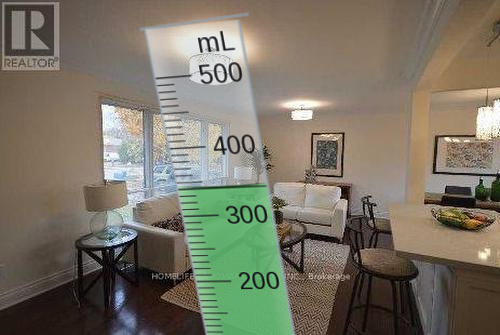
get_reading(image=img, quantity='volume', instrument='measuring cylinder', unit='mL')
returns 340 mL
